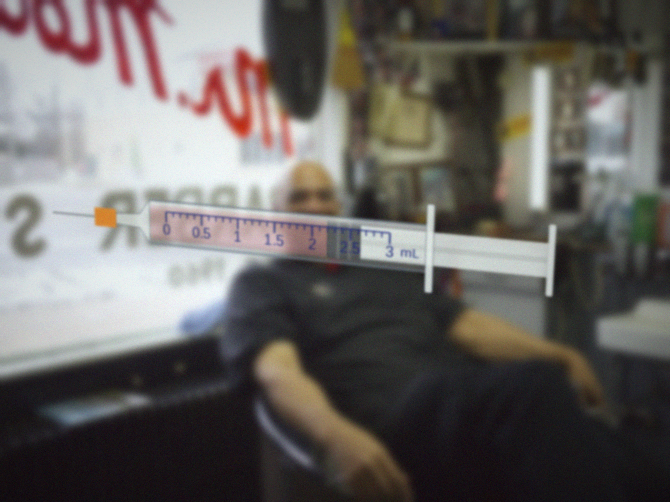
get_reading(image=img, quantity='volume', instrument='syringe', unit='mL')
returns 2.2 mL
